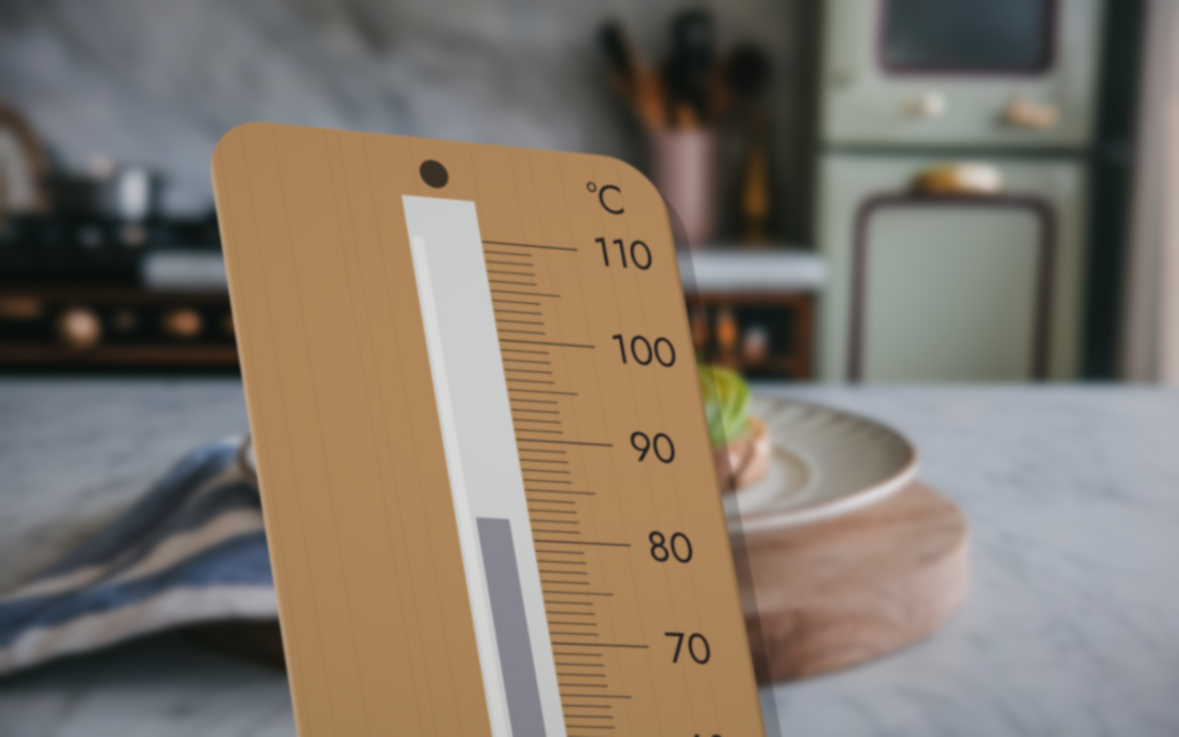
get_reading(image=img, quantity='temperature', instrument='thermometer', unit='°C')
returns 82 °C
